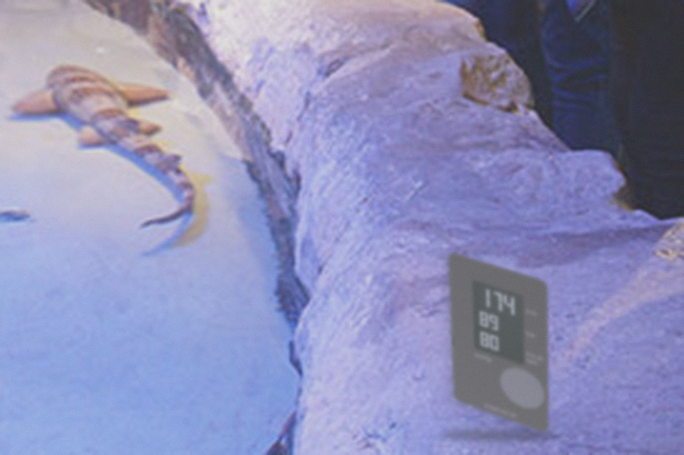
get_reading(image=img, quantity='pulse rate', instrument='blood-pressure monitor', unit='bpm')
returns 80 bpm
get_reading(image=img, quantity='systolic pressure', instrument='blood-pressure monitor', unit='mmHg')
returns 174 mmHg
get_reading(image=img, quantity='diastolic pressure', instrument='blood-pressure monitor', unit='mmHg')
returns 89 mmHg
